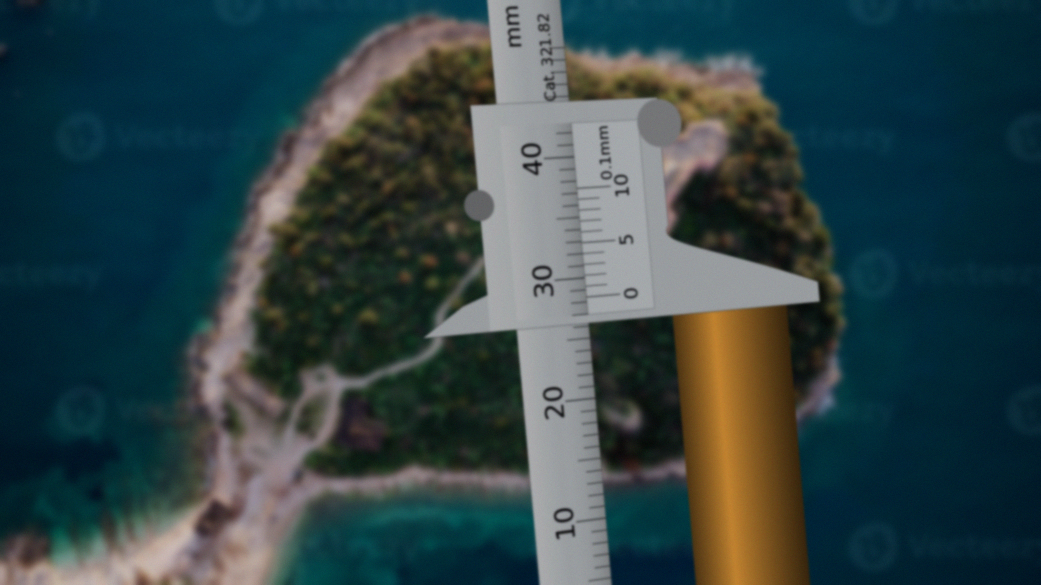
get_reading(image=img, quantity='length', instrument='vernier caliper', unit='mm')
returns 28.4 mm
